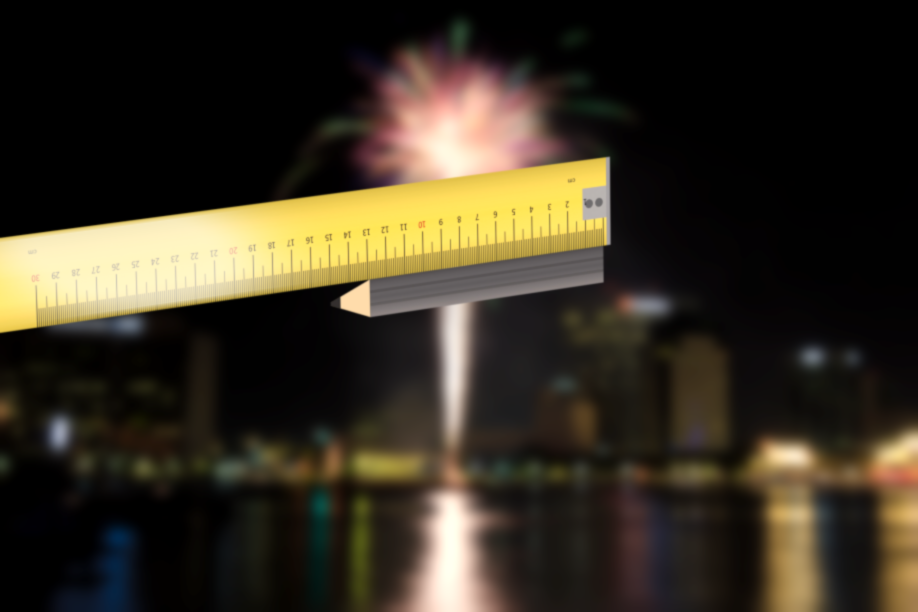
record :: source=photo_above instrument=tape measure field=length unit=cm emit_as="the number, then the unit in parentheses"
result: 15 (cm)
